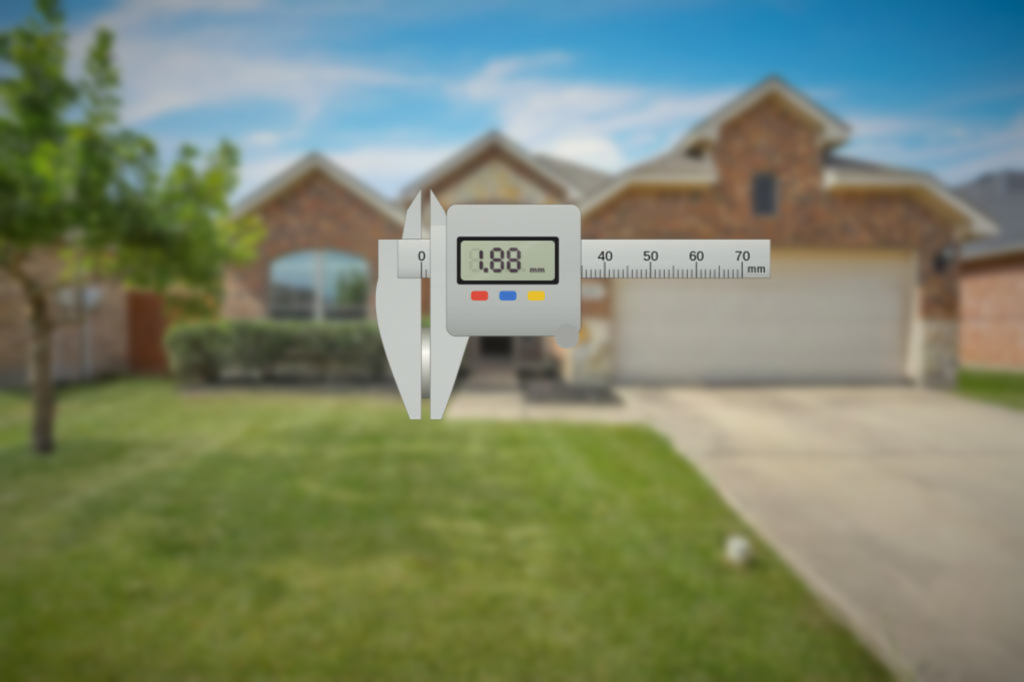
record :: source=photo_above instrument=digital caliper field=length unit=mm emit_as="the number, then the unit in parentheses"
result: 1.88 (mm)
